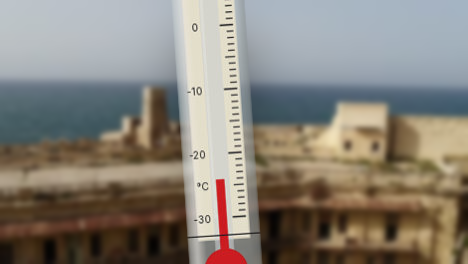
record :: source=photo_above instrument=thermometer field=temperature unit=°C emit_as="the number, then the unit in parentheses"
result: -24 (°C)
